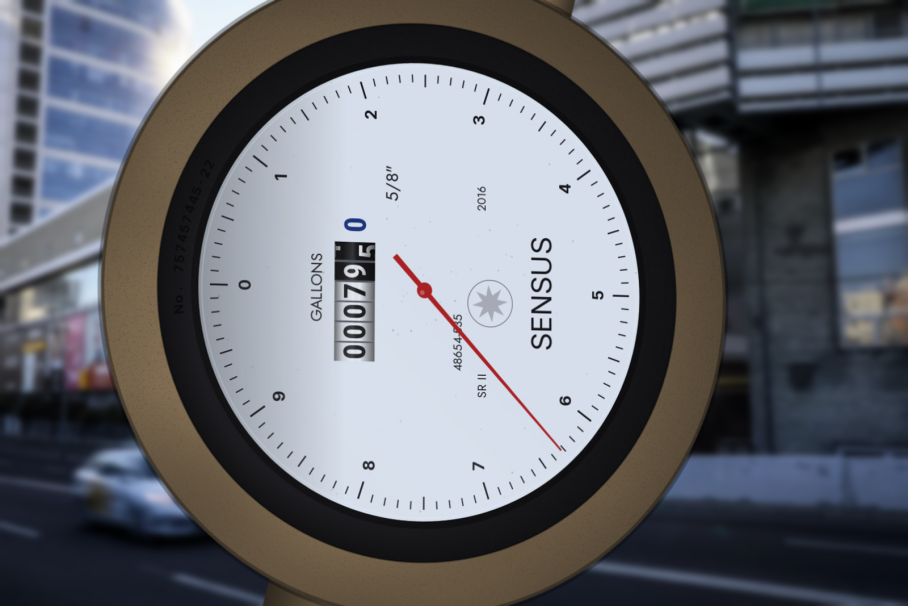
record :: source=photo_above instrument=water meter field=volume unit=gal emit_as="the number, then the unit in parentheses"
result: 7946.3 (gal)
